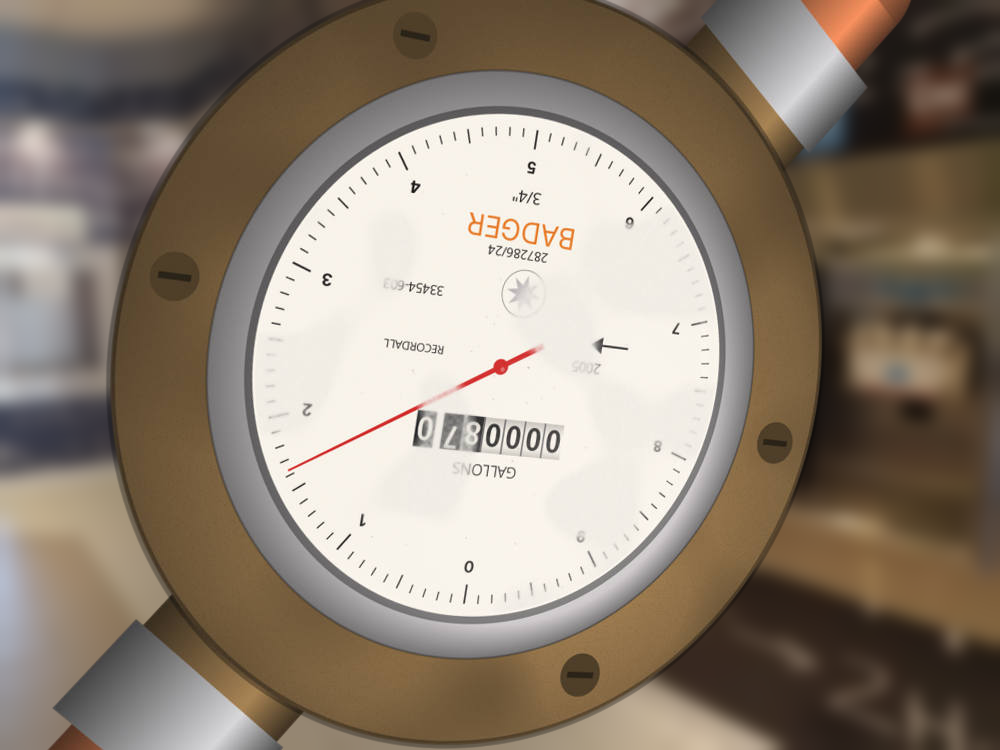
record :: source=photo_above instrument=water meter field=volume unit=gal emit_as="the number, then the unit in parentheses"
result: 871.6 (gal)
